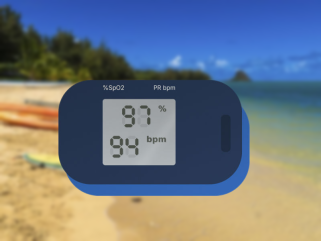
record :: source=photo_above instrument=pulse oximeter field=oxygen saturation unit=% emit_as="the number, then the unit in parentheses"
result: 97 (%)
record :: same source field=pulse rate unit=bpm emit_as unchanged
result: 94 (bpm)
